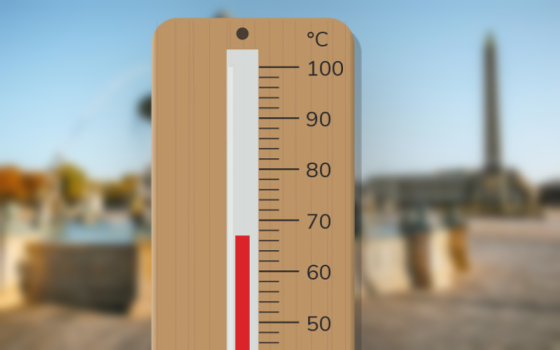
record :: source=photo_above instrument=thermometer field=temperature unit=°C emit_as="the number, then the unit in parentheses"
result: 67 (°C)
